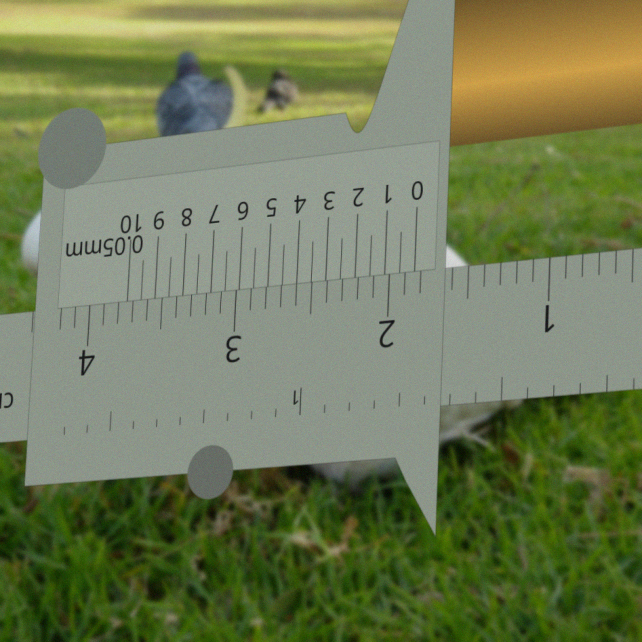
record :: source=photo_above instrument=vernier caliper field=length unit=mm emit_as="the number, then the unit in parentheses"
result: 18.4 (mm)
